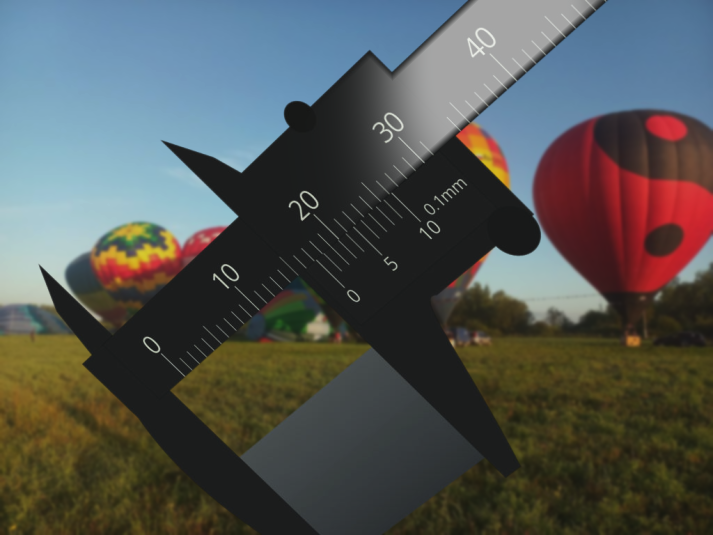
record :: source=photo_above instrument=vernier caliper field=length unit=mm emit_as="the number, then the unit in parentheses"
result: 17.2 (mm)
